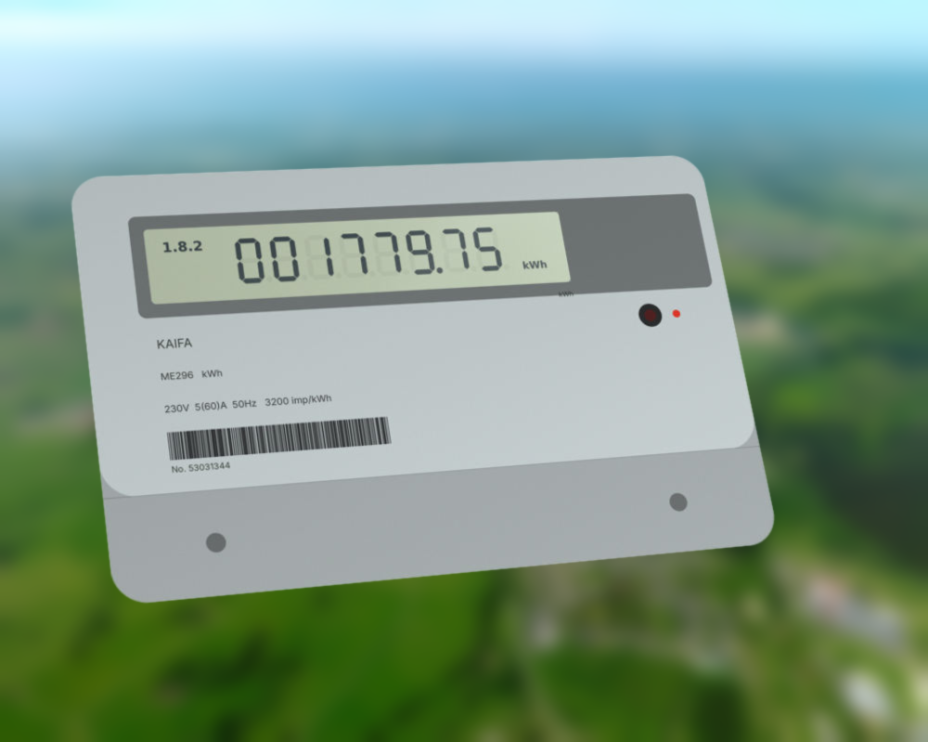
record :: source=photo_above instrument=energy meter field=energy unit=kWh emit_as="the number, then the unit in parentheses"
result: 1779.75 (kWh)
